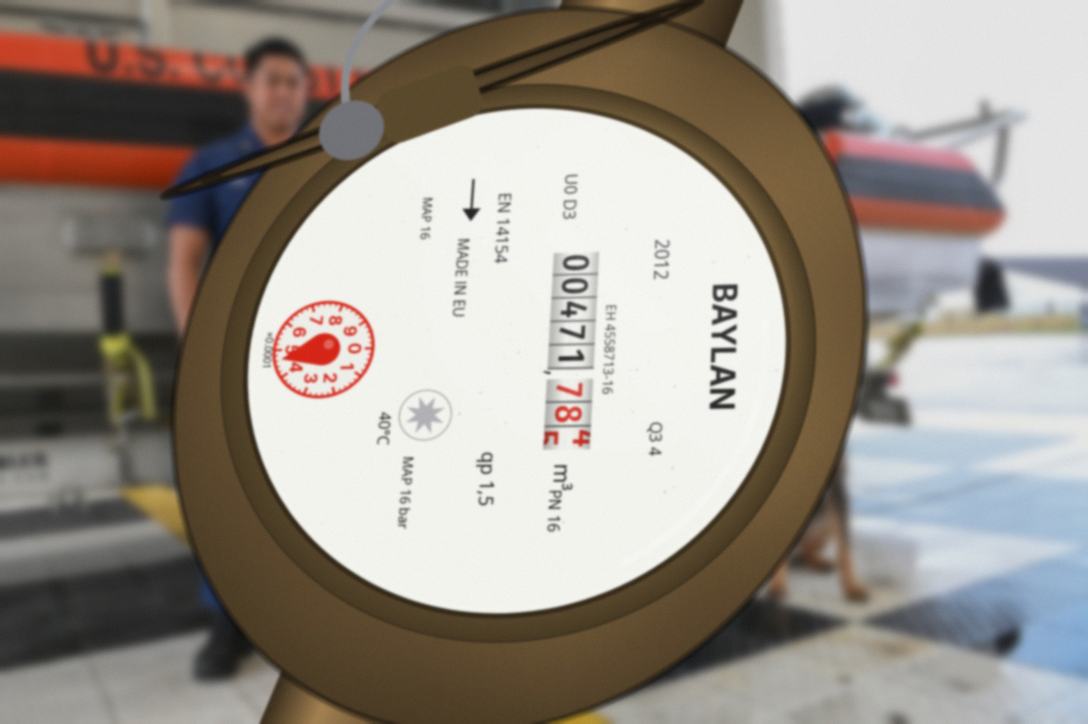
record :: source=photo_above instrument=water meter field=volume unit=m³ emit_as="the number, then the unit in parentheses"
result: 471.7844 (m³)
